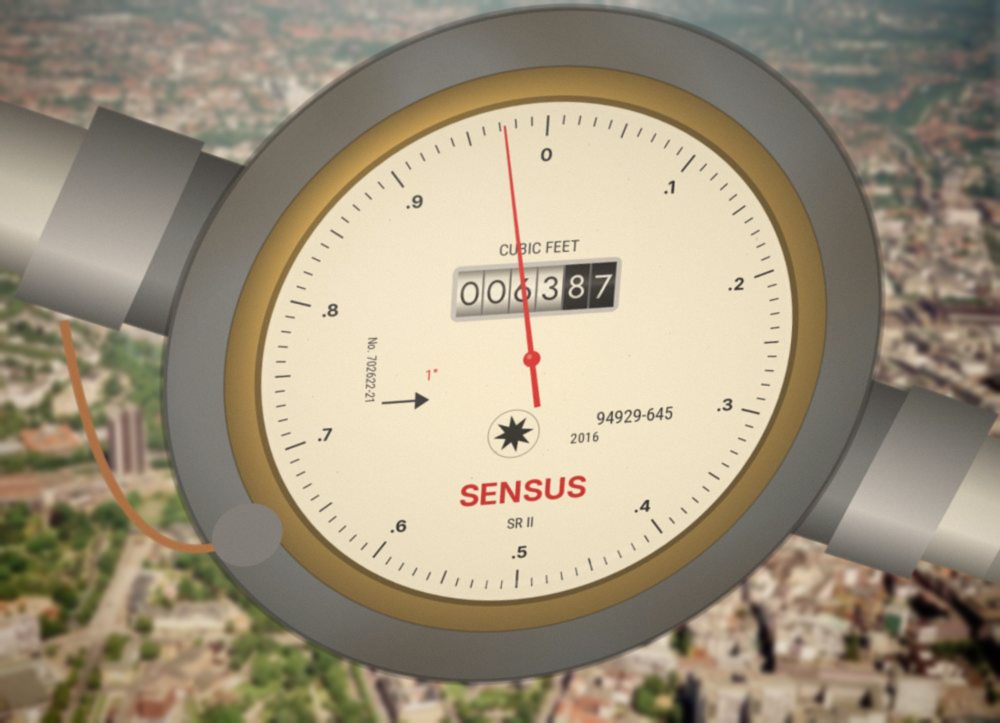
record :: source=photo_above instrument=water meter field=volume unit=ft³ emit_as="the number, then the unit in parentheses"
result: 6386.97 (ft³)
